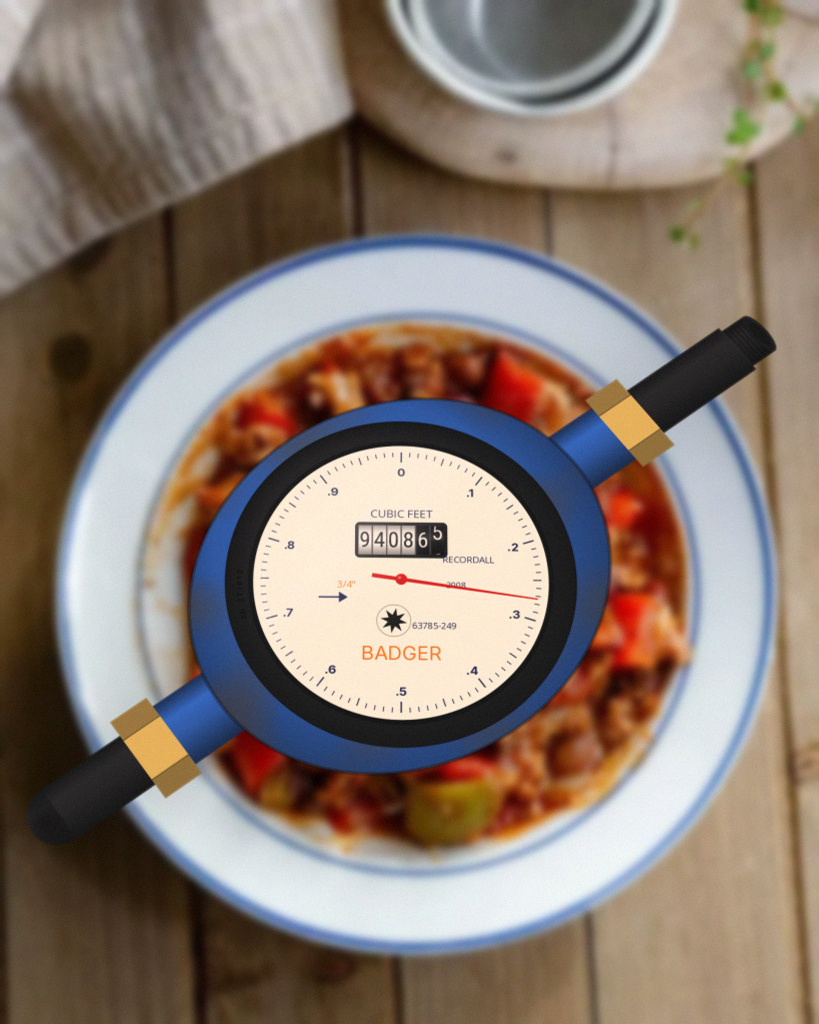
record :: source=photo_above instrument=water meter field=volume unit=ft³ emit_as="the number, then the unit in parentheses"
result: 940865.27 (ft³)
